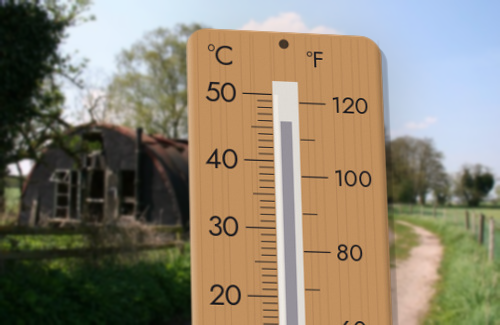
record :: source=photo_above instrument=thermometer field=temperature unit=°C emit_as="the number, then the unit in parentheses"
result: 46 (°C)
